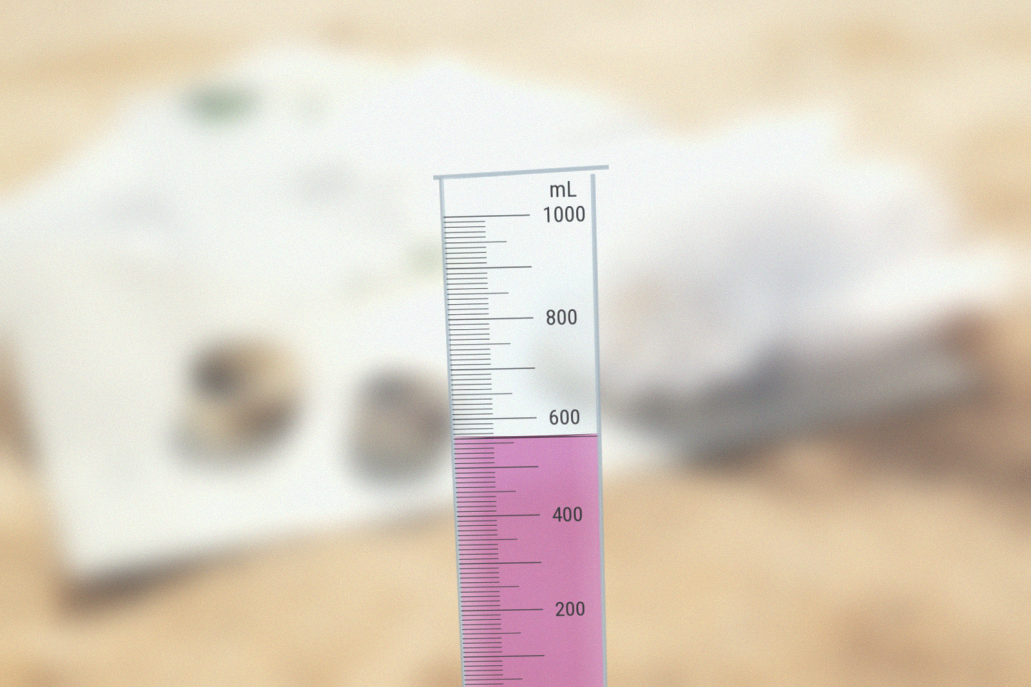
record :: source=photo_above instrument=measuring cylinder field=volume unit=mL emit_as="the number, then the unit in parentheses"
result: 560 (mL)
